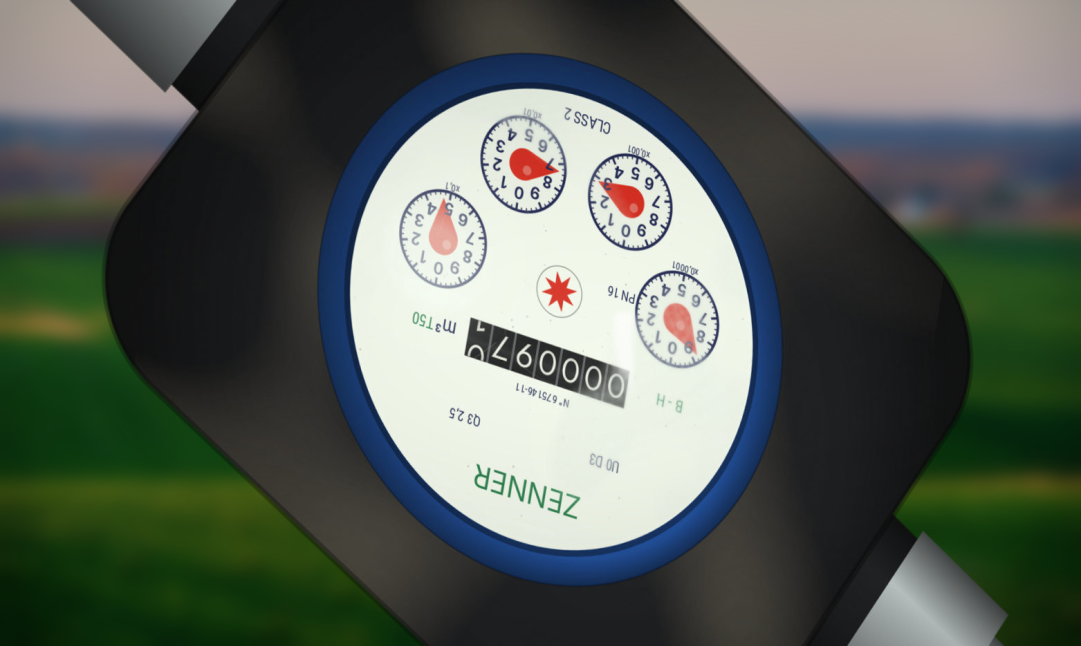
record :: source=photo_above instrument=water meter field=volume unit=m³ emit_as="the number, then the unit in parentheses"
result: 970.4728 (m³)
